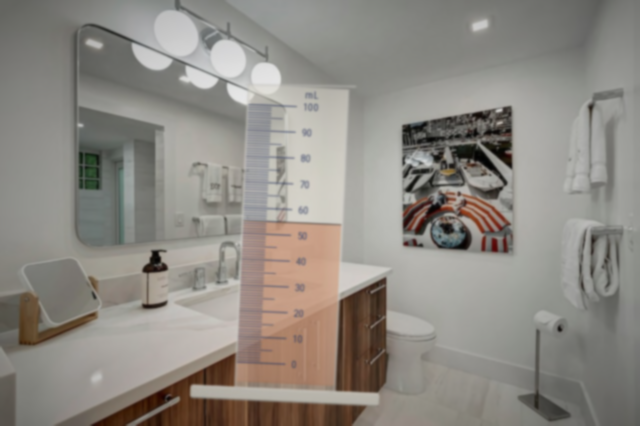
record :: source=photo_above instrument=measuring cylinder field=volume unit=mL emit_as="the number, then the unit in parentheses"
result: 55 (mL)
